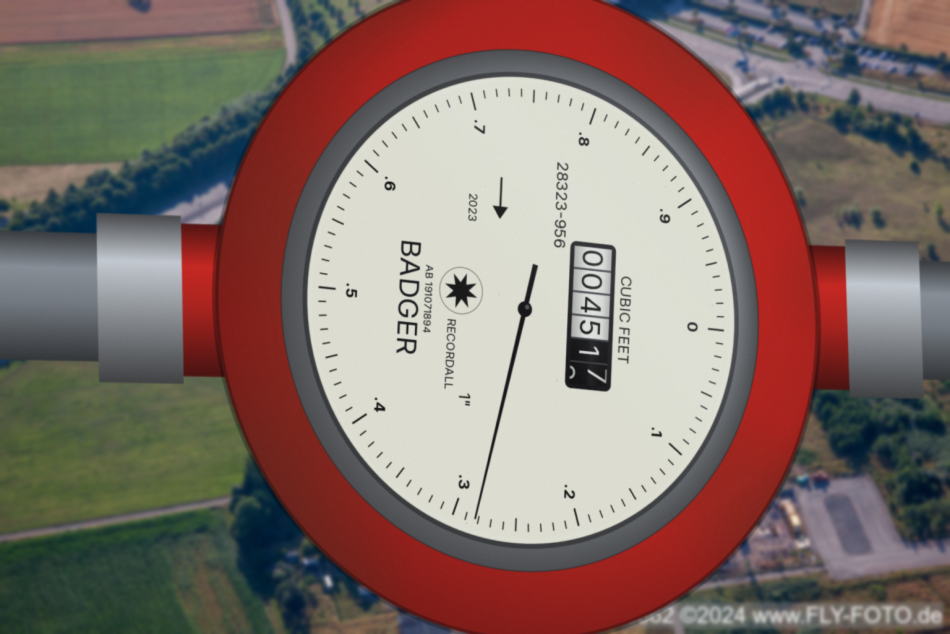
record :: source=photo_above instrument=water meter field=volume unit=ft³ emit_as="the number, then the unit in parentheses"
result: 4517.28 (ft³)
